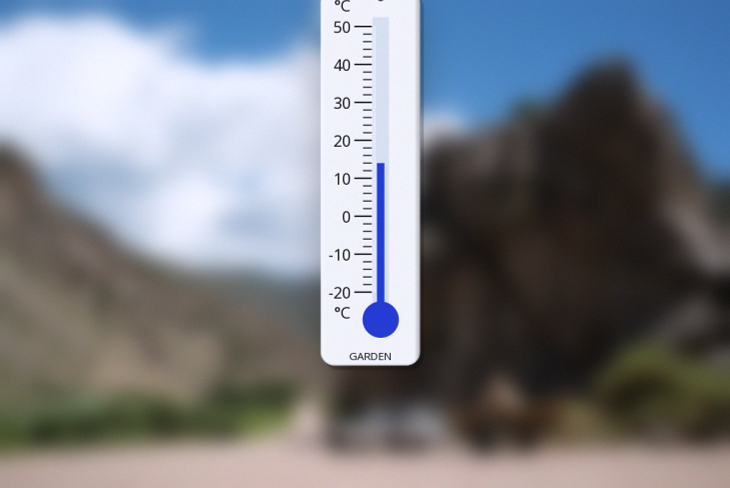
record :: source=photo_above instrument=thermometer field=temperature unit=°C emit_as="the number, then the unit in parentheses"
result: 14 (°C)
